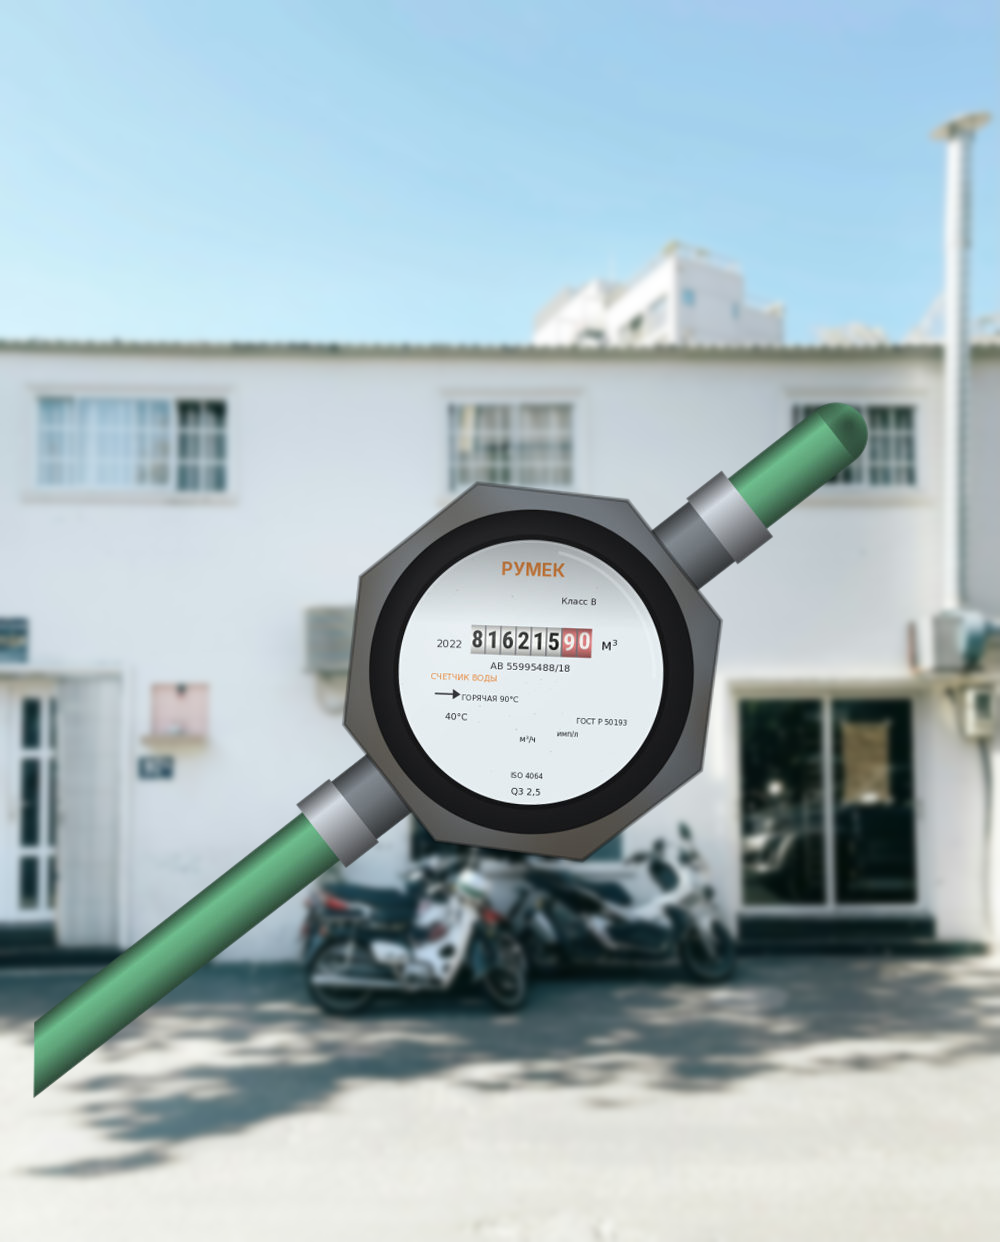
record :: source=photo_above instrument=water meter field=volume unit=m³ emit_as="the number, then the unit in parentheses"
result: 816215.90 (m³)
